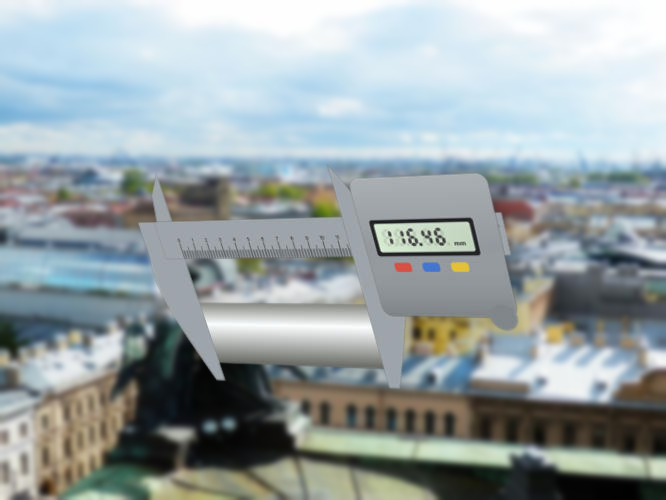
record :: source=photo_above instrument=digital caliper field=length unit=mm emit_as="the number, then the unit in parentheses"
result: 116.46 (mm)
